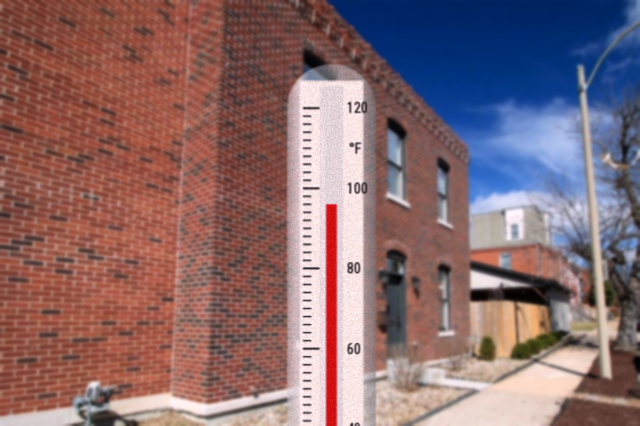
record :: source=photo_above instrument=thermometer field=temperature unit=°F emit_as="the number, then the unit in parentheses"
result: 96 (°F)
